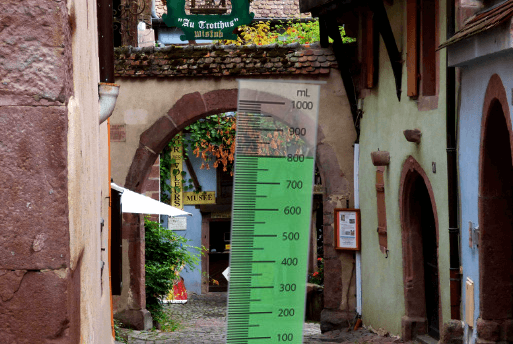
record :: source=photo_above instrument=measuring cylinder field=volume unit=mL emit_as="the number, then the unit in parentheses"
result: 800 (mL)
